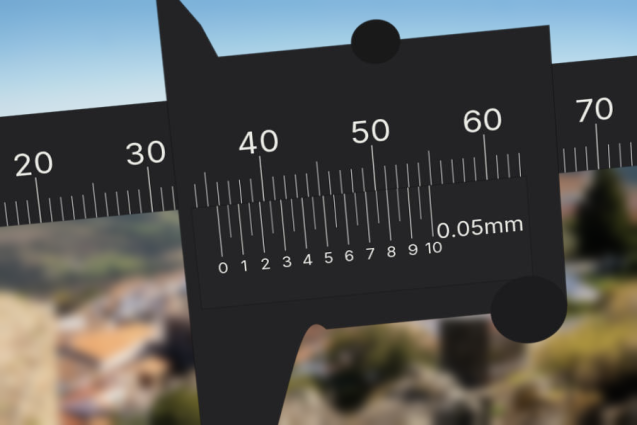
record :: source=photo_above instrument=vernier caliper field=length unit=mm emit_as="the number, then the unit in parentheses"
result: 35.8 (mm)
